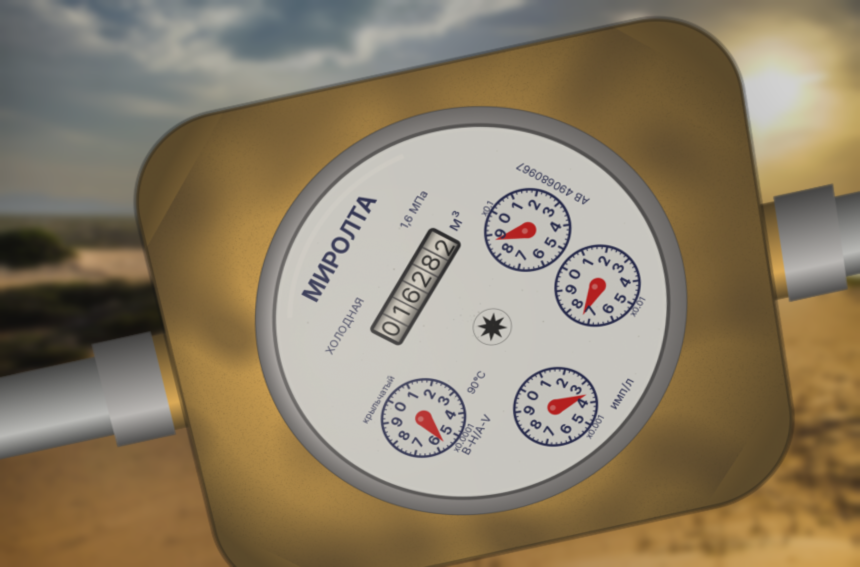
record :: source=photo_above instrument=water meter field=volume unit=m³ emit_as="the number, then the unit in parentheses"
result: 16281.8735 (m³)
